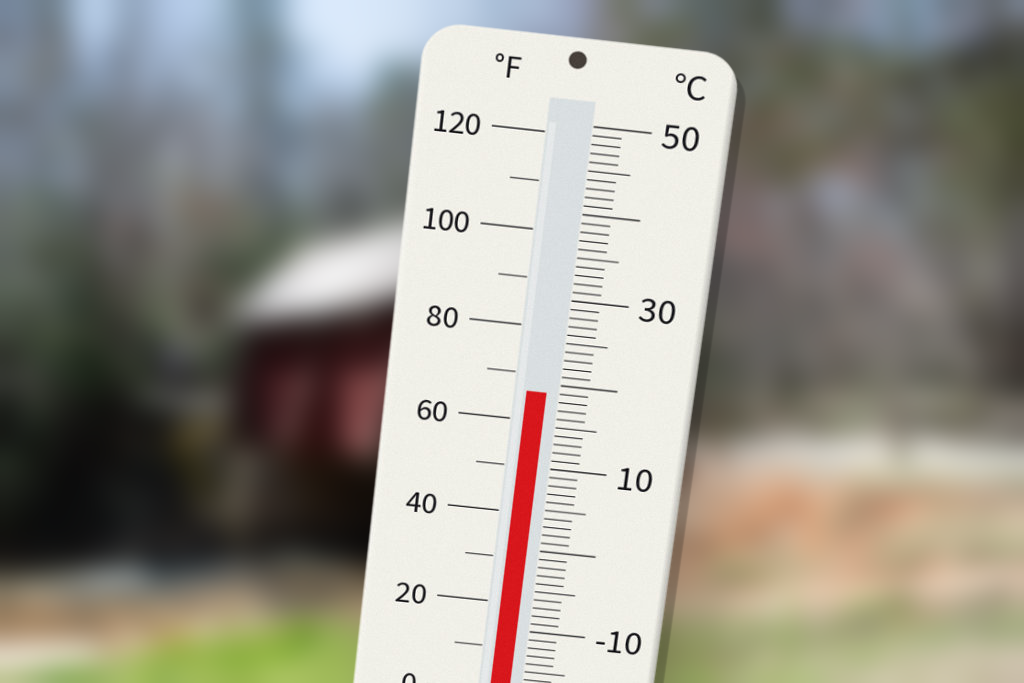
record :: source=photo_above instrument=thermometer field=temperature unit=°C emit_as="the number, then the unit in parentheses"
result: 19 (°C)
